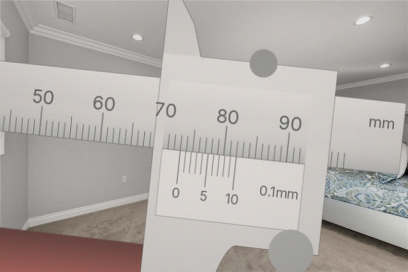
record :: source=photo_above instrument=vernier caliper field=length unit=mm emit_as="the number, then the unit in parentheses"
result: 73.0 (mm)
